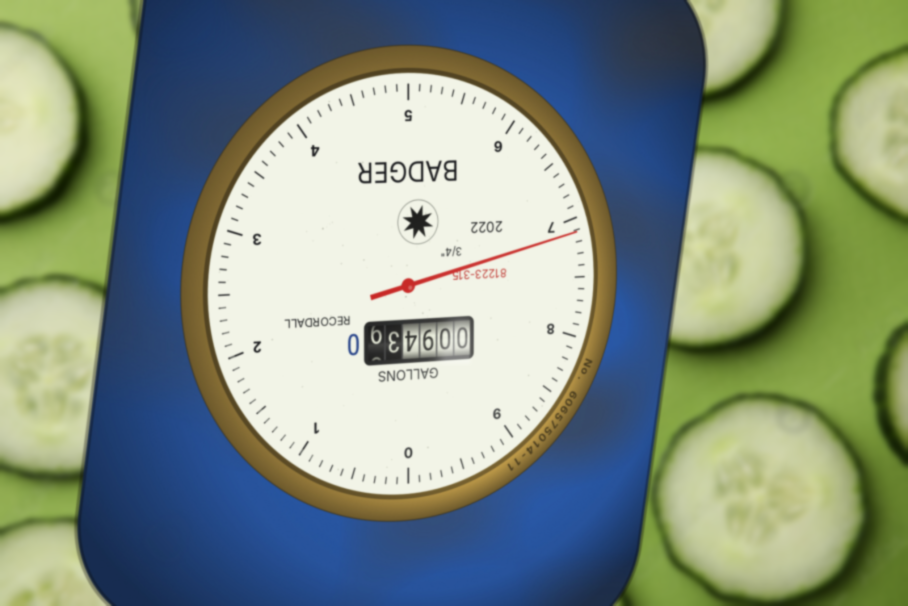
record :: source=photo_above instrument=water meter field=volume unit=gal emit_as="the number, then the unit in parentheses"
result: 94387.1 (gal)
